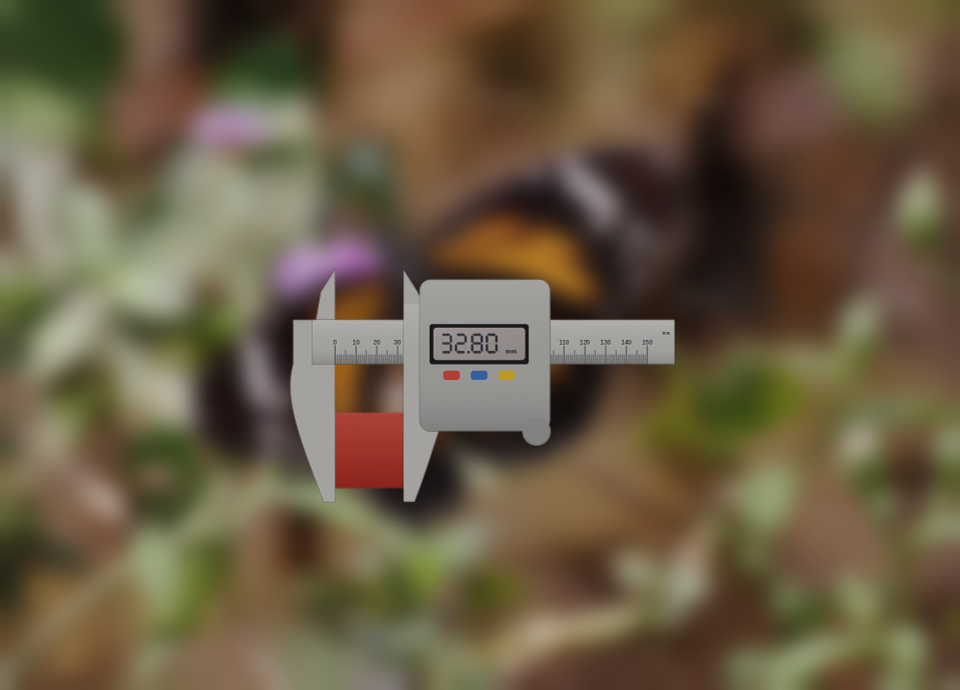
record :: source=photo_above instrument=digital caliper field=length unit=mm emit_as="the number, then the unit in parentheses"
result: 32.80 (mm)
